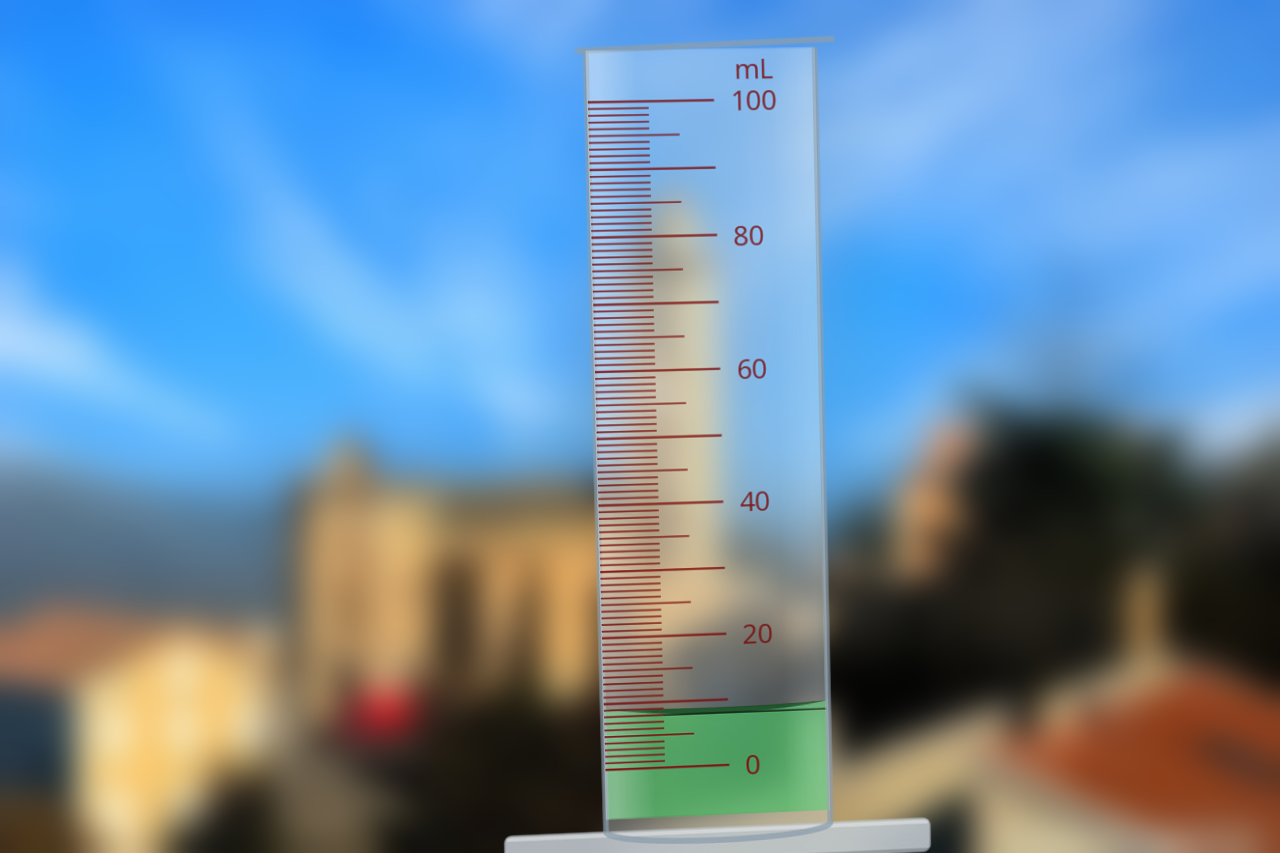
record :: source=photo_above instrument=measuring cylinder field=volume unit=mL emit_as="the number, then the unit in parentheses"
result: 8 (mL)
